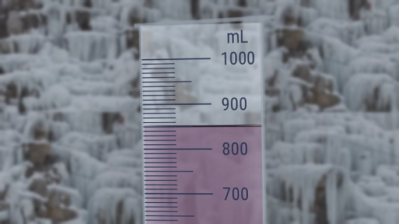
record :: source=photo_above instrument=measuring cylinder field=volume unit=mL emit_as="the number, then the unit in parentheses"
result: 850 (mL)
